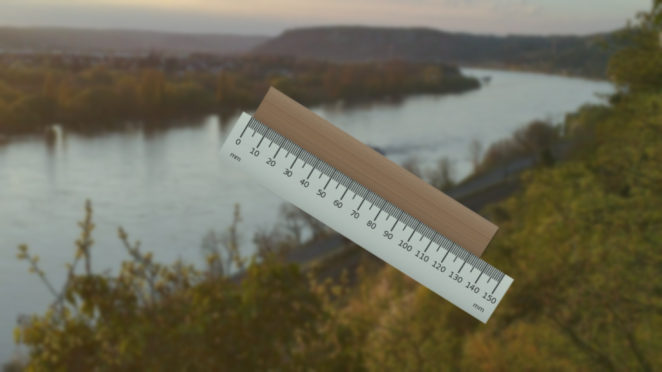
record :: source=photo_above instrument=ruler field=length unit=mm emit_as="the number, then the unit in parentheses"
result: 135 (mm)
